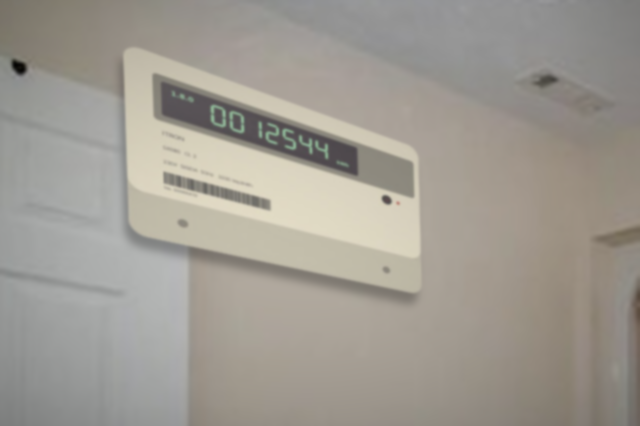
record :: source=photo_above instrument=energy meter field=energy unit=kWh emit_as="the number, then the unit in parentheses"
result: 12544 (kWh)
